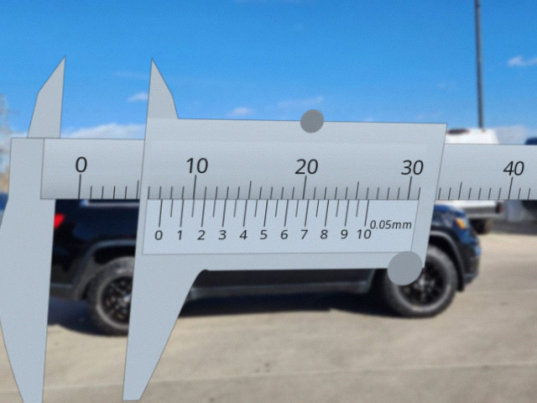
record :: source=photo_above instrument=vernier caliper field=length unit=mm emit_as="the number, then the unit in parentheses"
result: 7.2 (mm)
